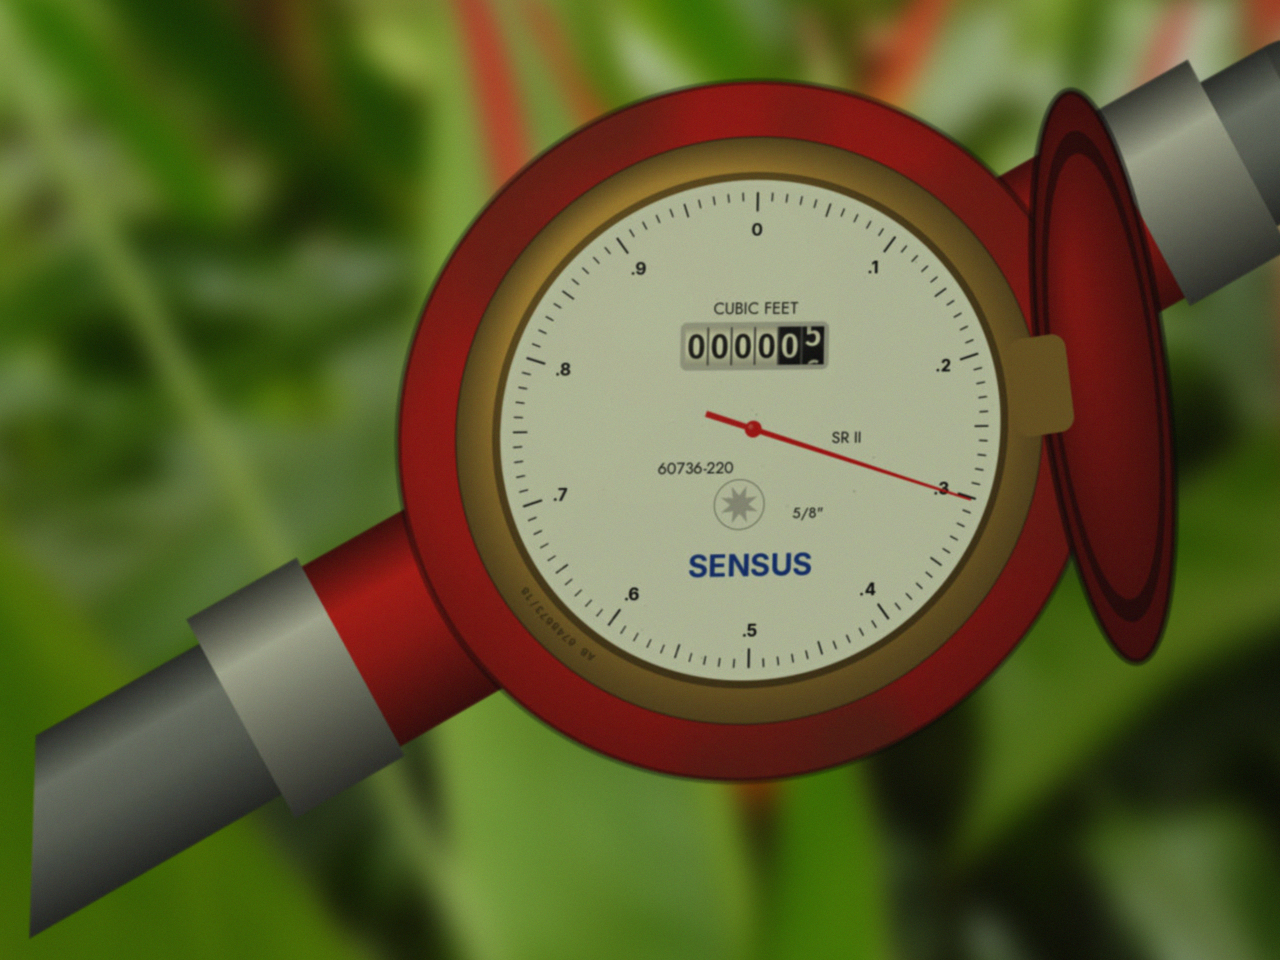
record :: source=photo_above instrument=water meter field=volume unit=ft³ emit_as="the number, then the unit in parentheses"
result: 5.30 (ft³)
